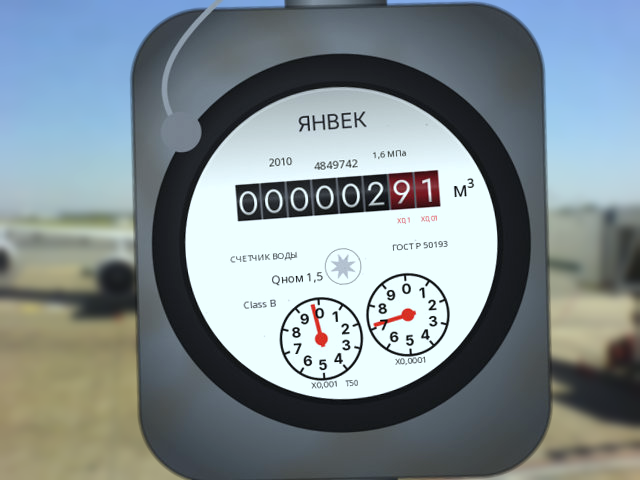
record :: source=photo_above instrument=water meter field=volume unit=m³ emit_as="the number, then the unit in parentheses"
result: 2.9097 (m³)
